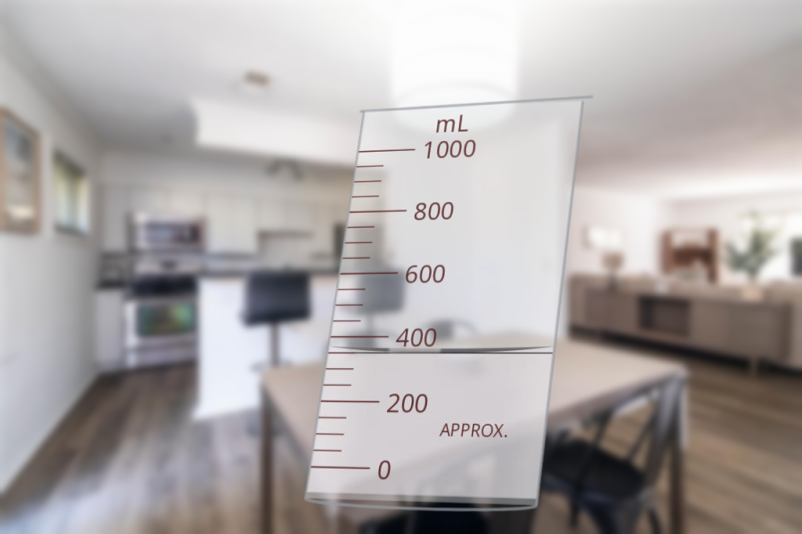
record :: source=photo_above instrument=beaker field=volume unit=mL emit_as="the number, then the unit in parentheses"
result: 350 (mL)
